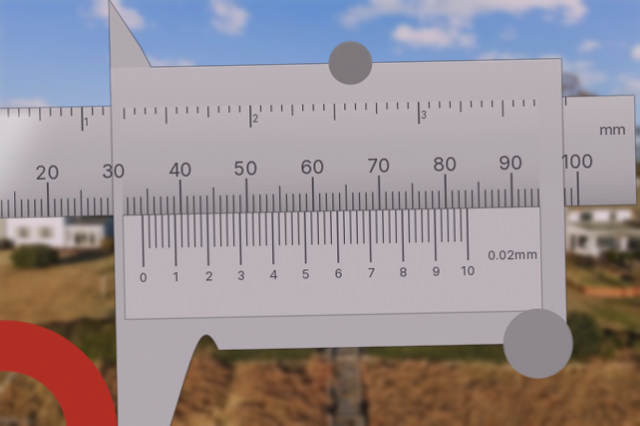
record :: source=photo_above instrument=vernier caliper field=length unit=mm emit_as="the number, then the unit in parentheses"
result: 34.2 (mm)
